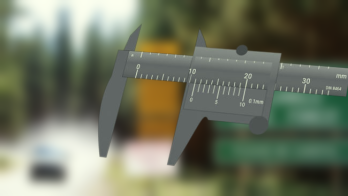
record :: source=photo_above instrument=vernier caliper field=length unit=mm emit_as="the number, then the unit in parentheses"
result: 11.0 (mm)
